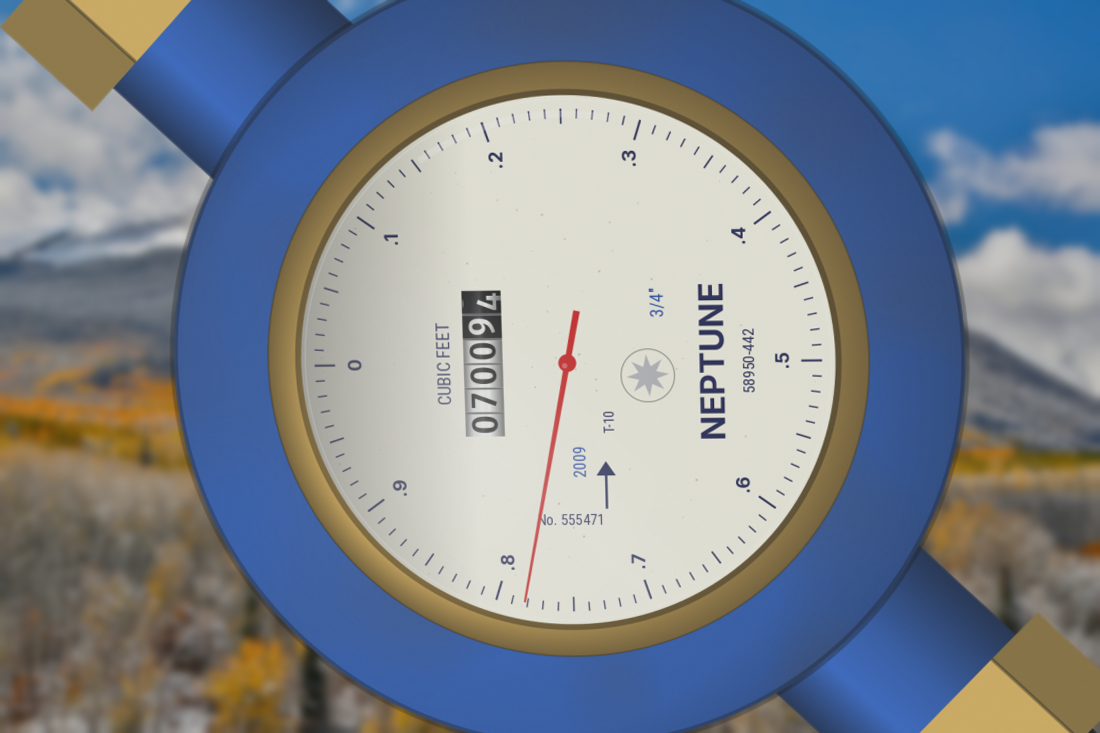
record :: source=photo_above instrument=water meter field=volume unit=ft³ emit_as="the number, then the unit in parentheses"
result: 70093.78 (ft³)
